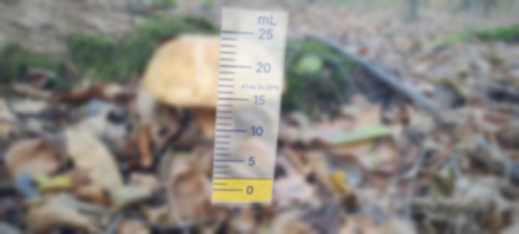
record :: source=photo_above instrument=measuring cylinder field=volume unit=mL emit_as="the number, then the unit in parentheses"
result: 2 (mL)
